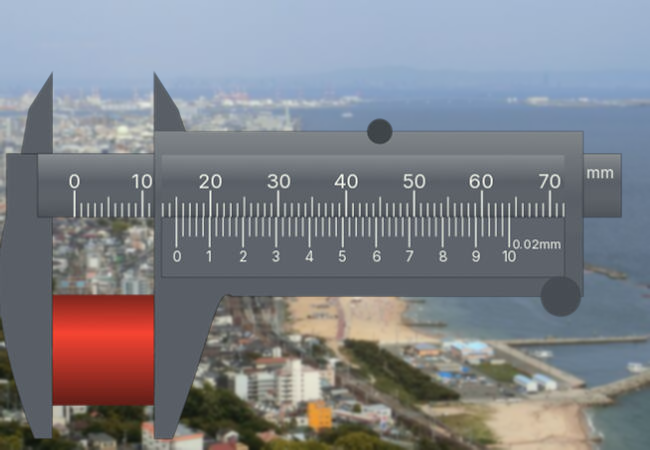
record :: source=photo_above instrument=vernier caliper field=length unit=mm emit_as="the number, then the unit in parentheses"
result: 15.0 (mm)
